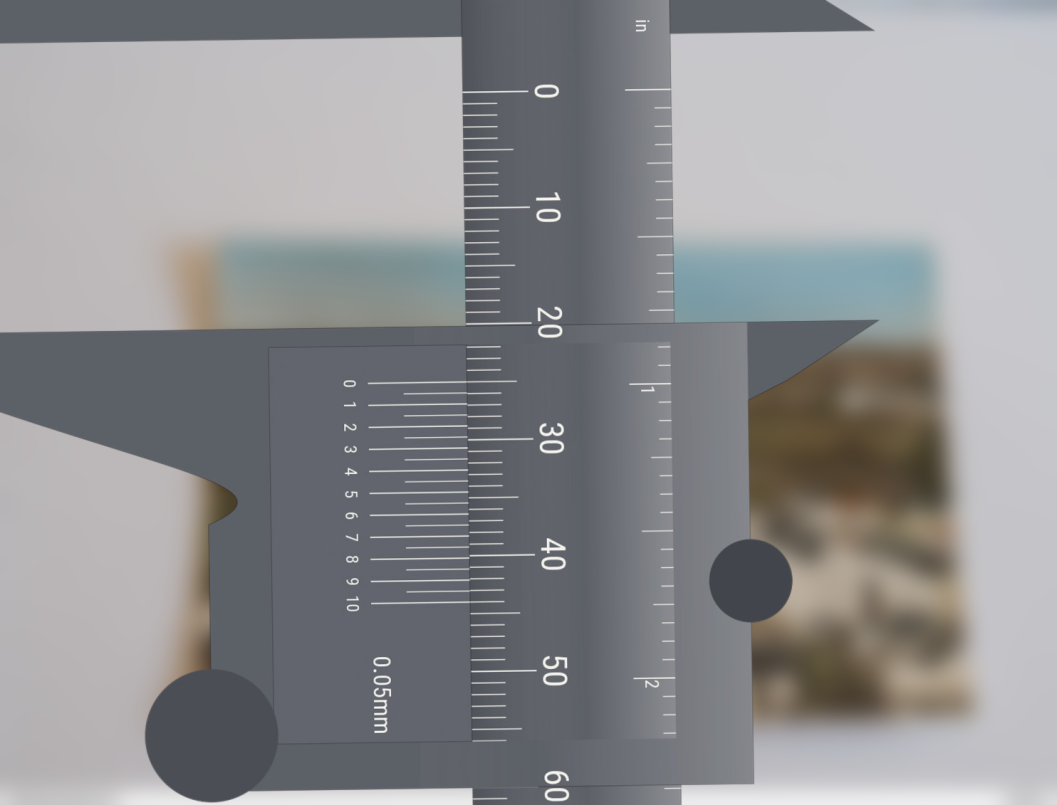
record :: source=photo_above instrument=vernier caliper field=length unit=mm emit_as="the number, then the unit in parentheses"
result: 25.0 (mm)
